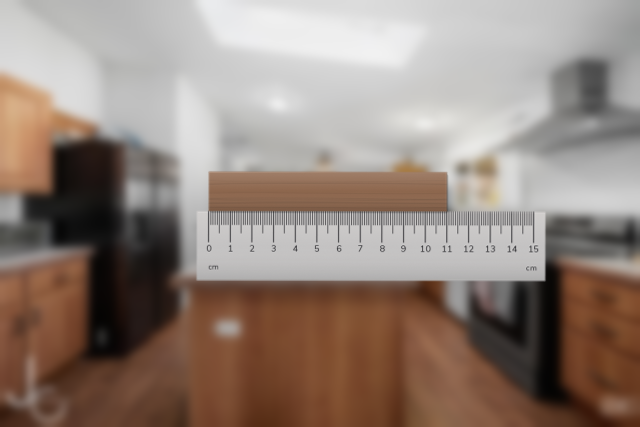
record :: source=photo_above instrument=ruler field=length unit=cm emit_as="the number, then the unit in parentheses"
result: 11 (cm)
